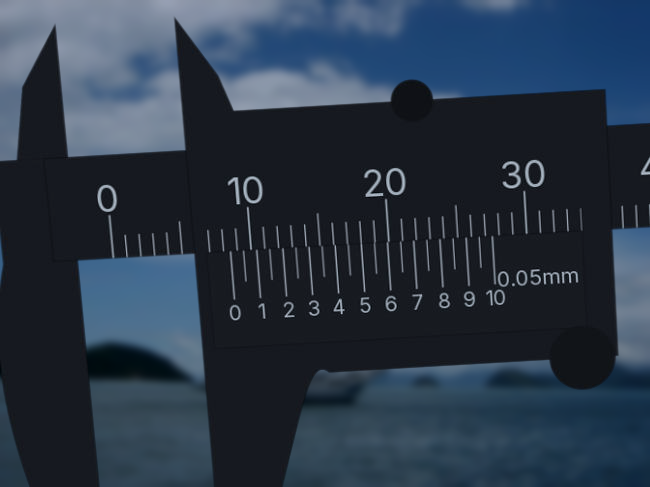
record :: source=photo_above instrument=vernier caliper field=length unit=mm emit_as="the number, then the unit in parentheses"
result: 8.5 (mm)
